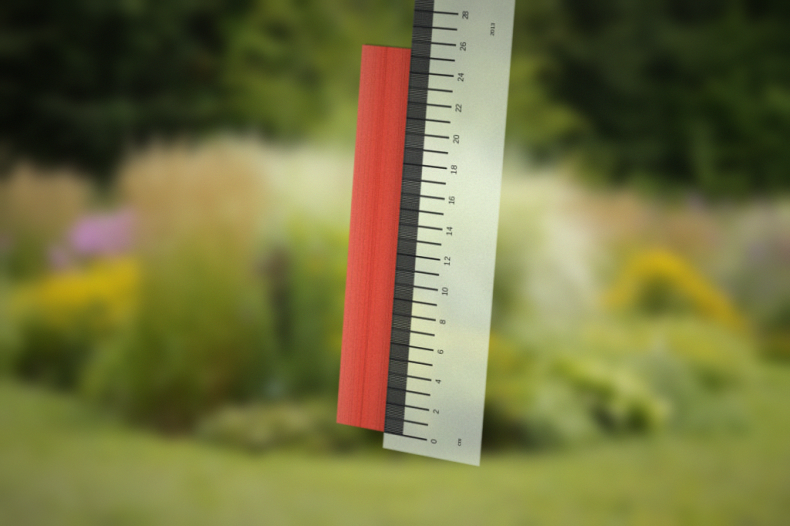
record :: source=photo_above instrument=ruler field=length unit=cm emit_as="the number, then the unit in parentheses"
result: 25.5 (cm)
